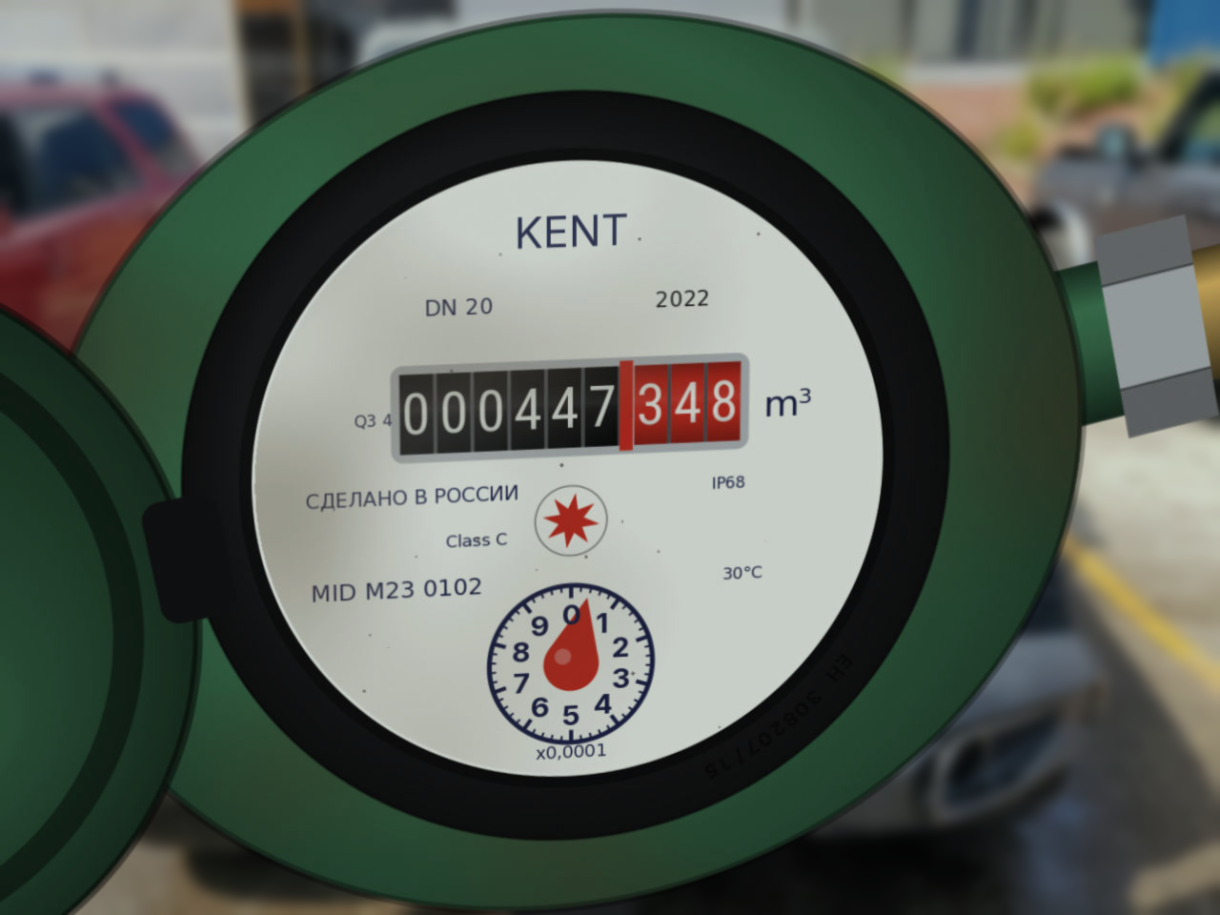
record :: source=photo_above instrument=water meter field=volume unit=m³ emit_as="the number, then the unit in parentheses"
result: 447.3480 (m³)
